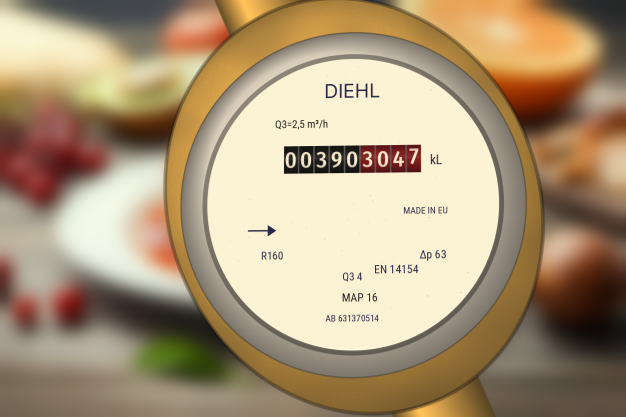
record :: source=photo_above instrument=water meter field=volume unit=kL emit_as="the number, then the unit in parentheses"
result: 390.3047 (kL)
